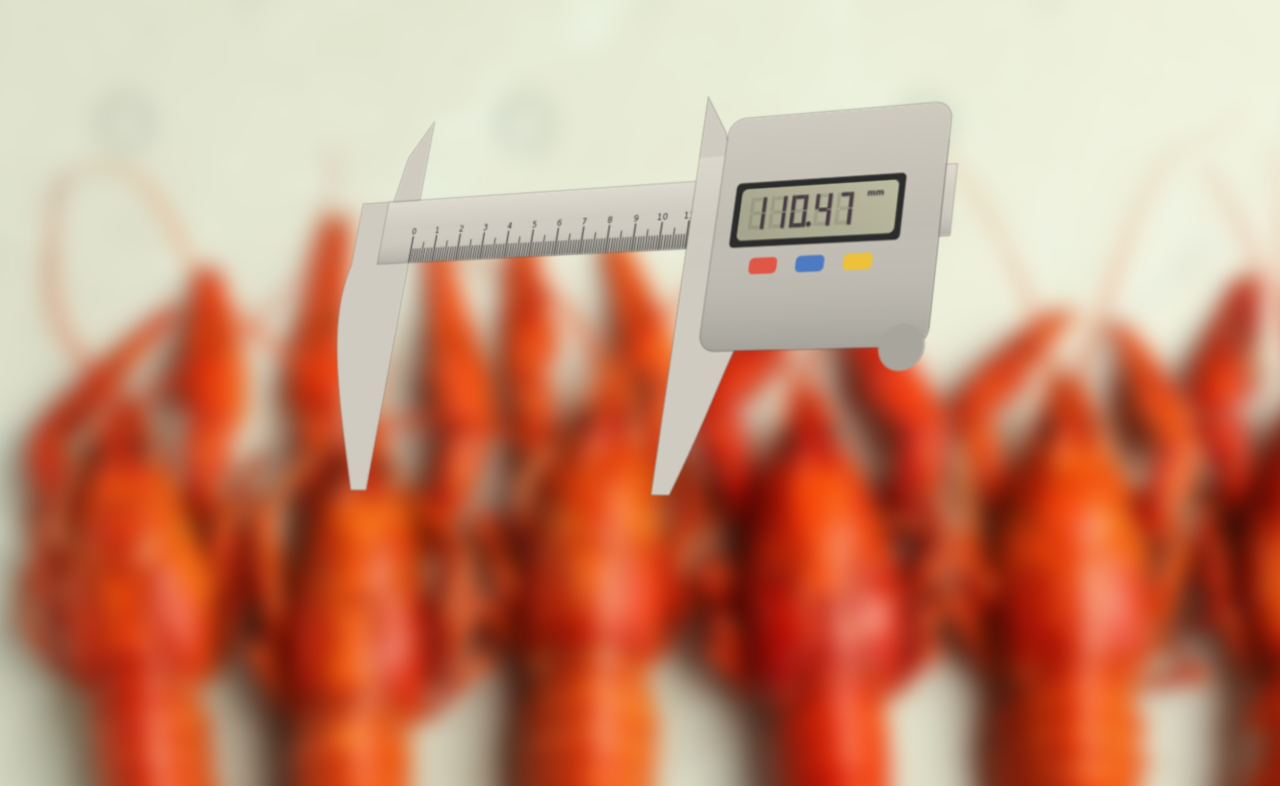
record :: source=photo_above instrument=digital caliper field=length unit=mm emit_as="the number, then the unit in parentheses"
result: 110.47 (mm)
